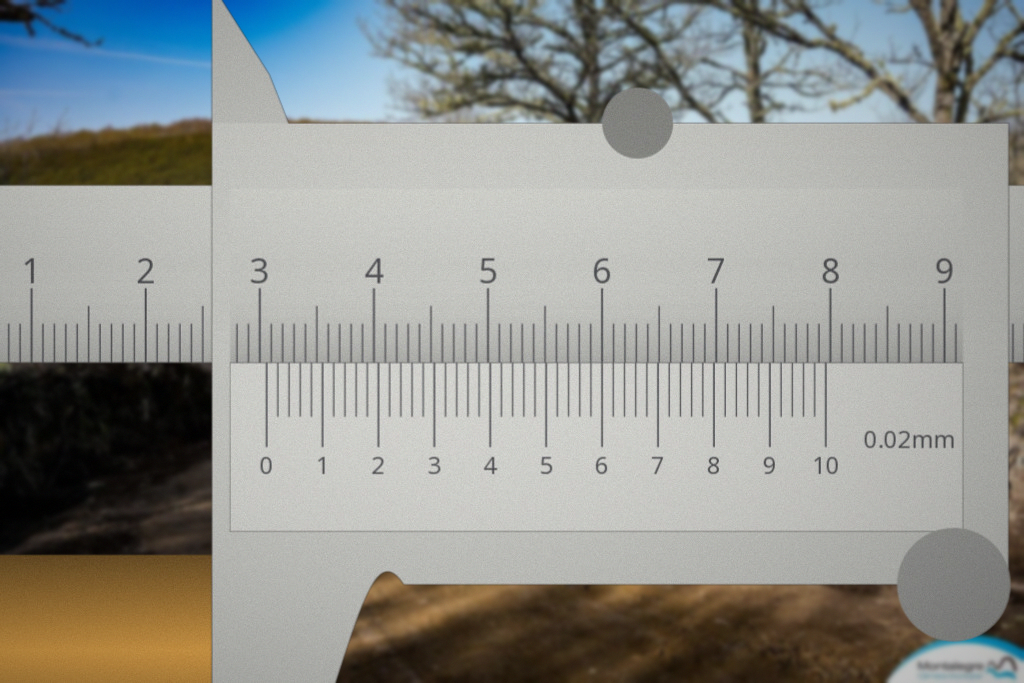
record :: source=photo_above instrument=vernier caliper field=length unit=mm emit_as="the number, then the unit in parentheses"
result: 30.6 (mm)
